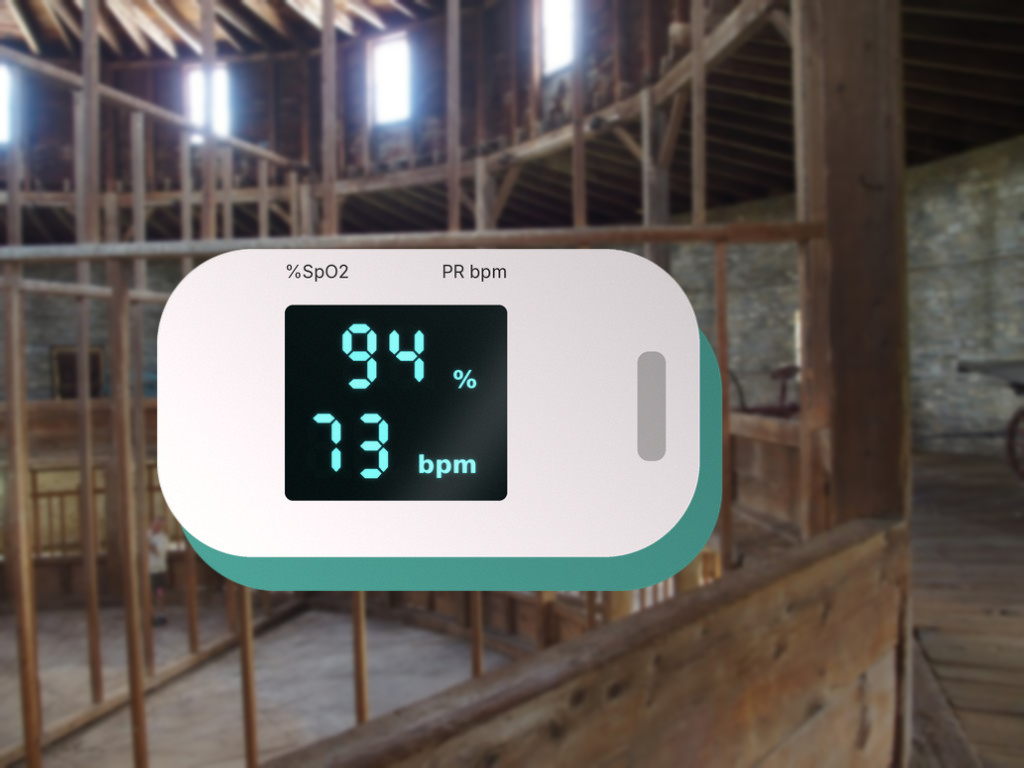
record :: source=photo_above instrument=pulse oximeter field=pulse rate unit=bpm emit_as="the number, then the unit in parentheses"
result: 73 (bpm)
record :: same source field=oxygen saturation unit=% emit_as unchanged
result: 94 (%)
